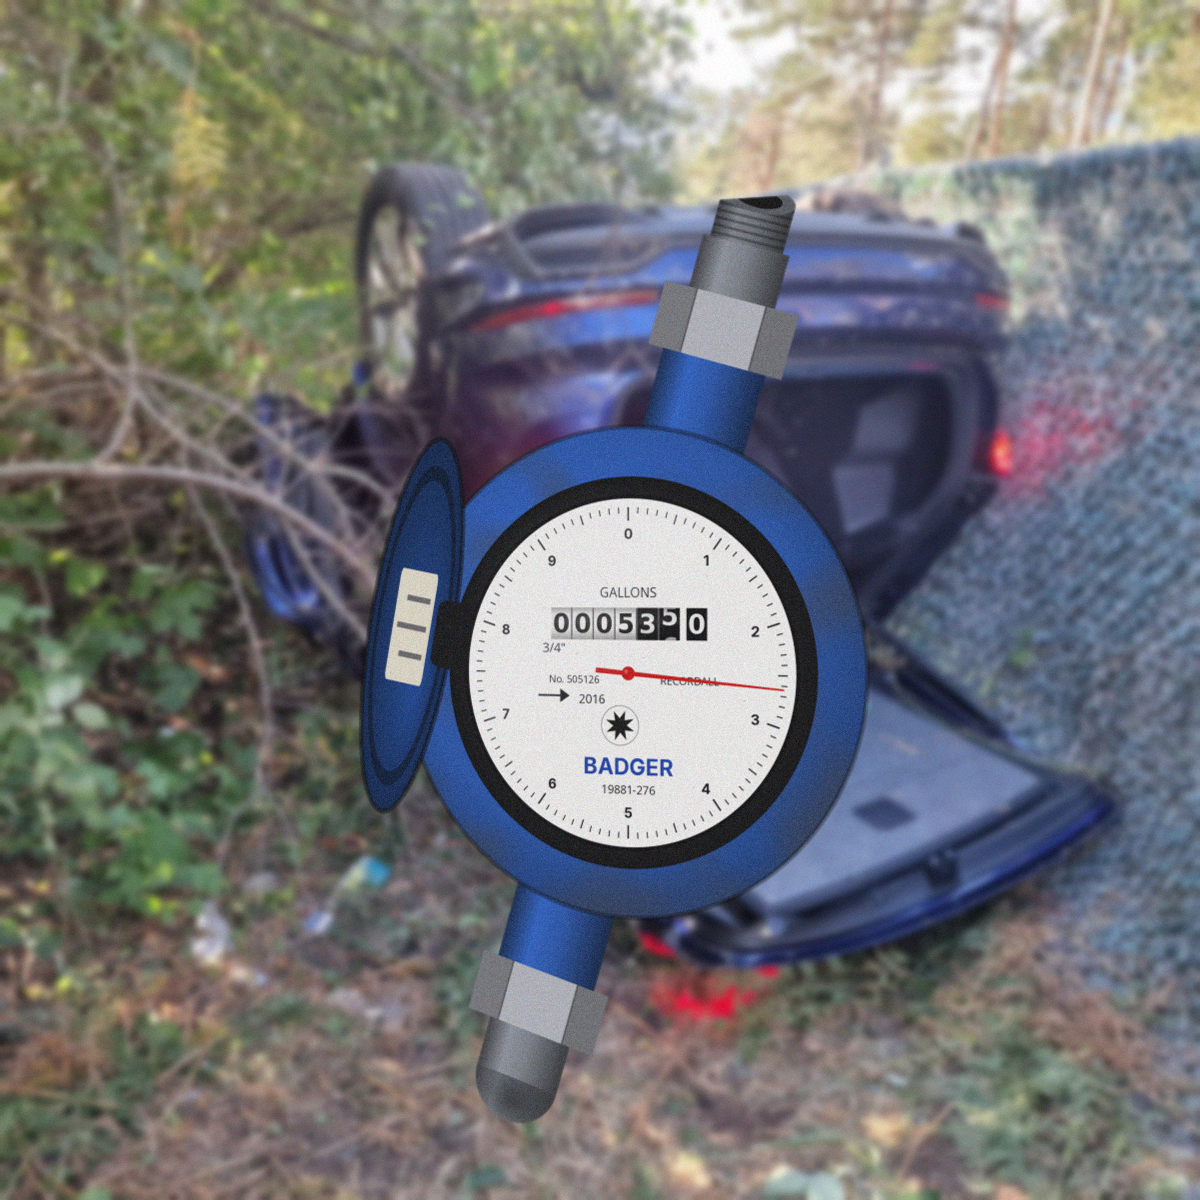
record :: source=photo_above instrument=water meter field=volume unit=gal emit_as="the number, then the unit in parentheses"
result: 5352.6 (gal)
